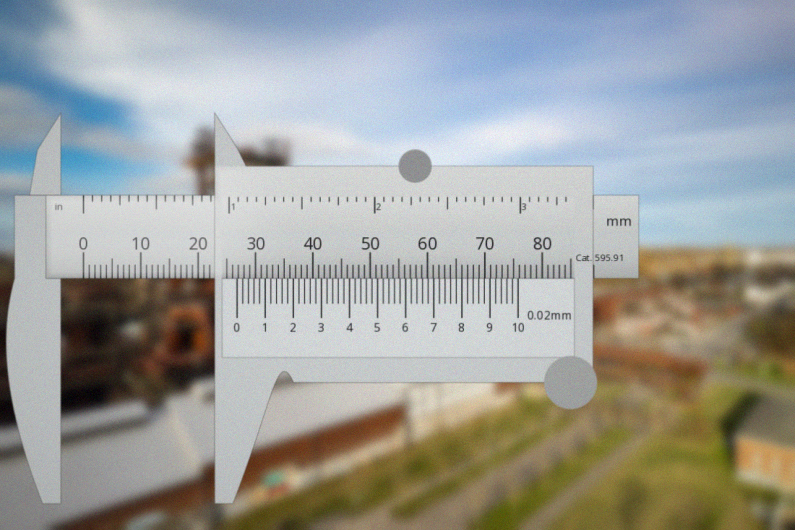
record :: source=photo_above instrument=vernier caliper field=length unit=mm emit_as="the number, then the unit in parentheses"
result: 26.8 (mm)
